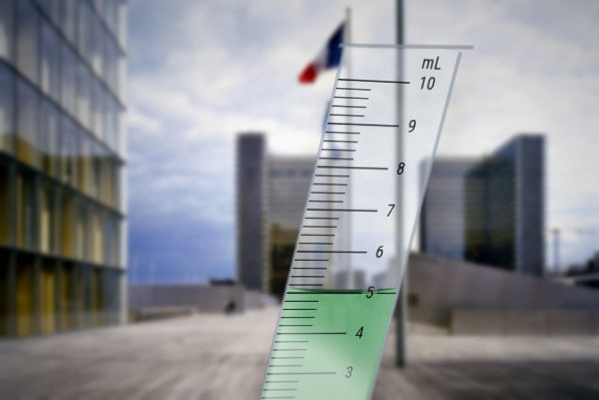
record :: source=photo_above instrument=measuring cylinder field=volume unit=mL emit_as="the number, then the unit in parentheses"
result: 5 (mL)
